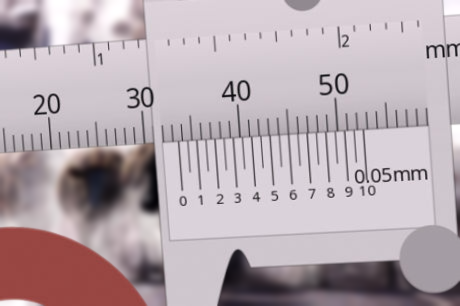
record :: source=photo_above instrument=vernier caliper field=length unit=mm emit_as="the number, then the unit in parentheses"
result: 33.6 (mm)
